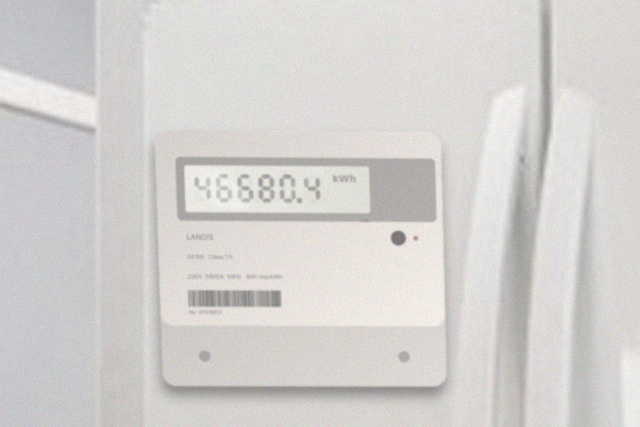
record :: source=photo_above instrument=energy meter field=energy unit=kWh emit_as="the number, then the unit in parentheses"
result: 46680.4 (kWh)
